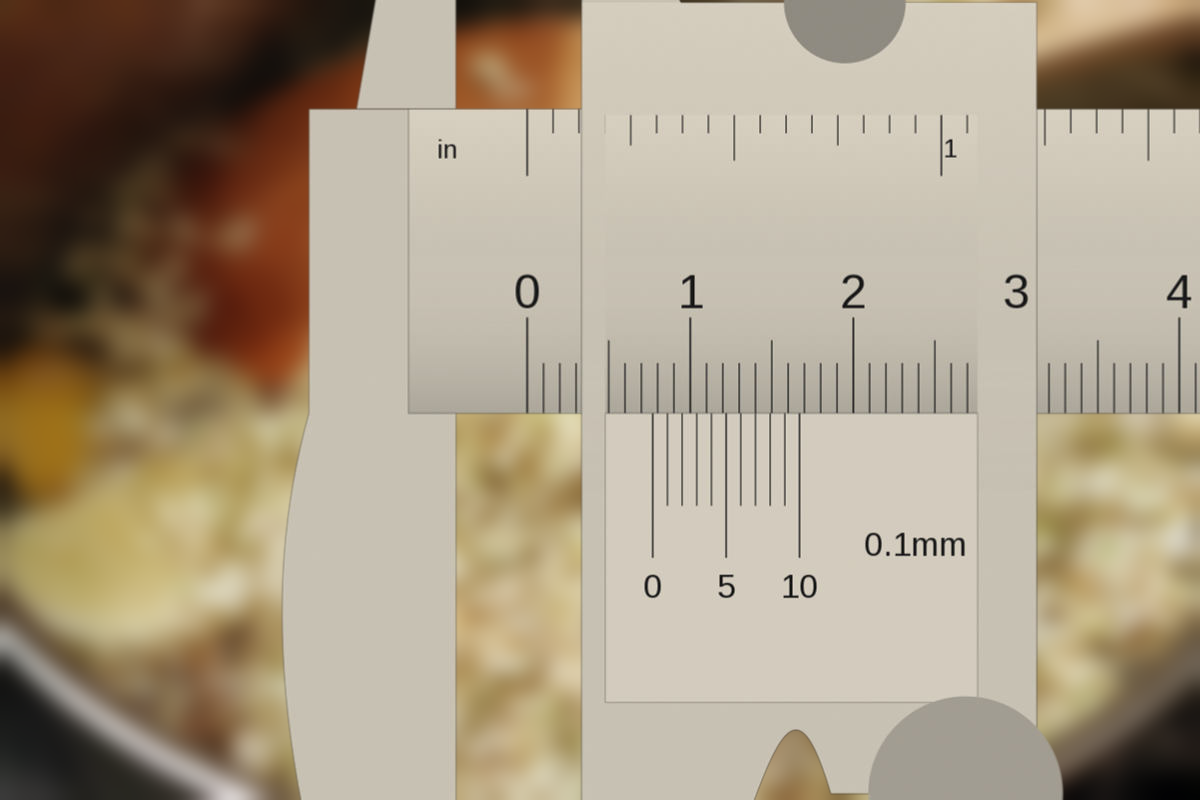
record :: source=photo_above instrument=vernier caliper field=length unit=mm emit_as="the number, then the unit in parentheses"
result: 7.7 (mm)
